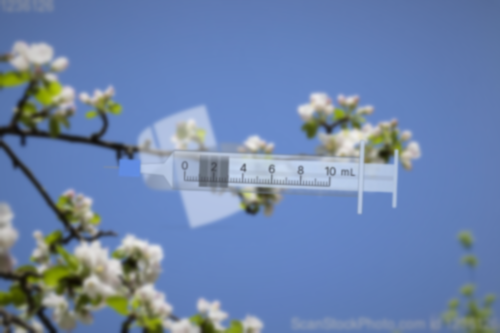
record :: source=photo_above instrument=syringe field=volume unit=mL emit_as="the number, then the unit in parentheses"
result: 1 (mL)
